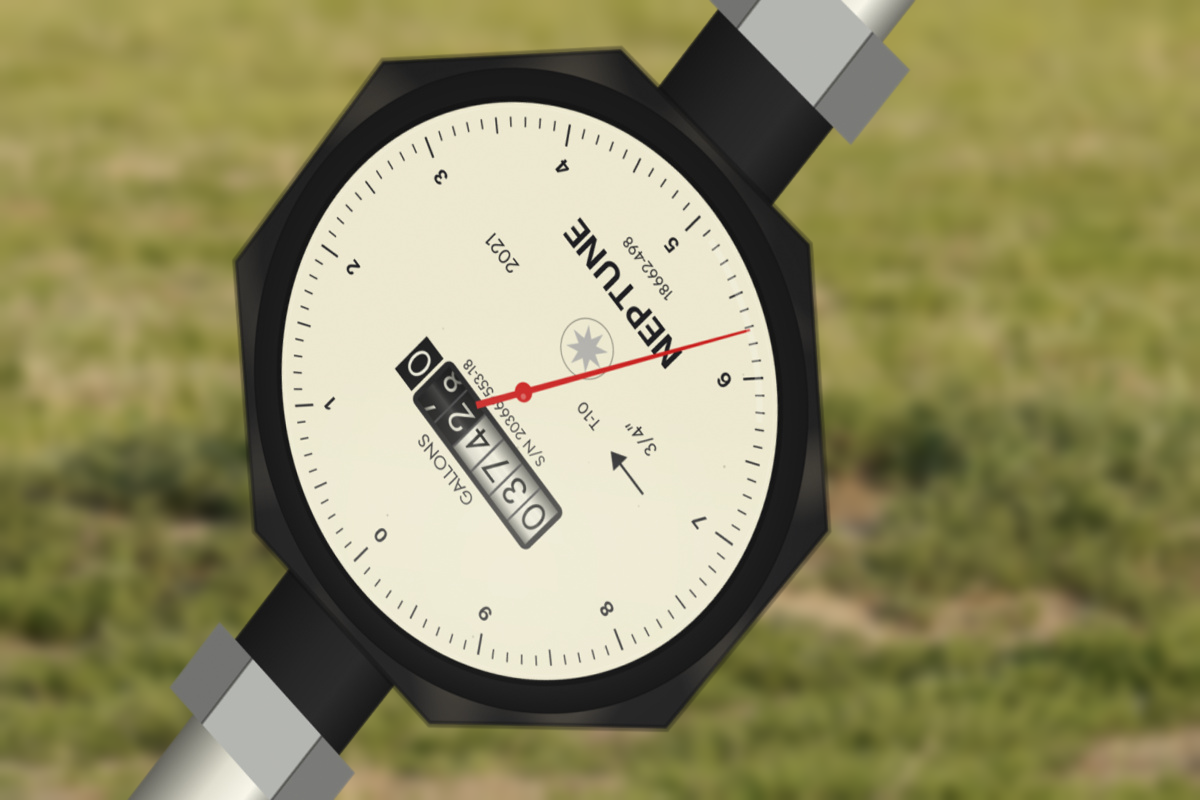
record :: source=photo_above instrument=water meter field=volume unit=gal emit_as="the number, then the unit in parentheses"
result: 374275.7 (gal)
